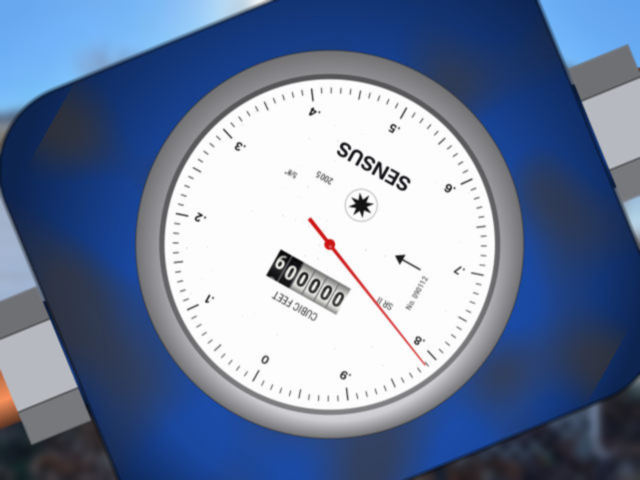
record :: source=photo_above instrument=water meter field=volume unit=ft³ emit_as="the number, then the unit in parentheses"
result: 8.81 (ft³)
